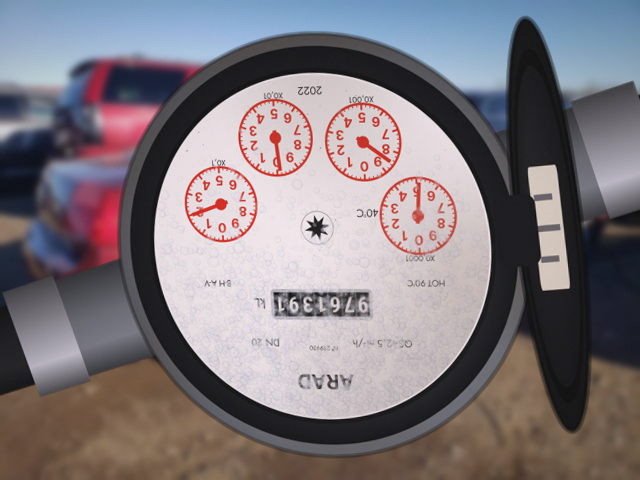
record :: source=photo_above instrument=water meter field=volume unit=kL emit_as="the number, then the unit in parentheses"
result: 9761391.1985 (kL)
